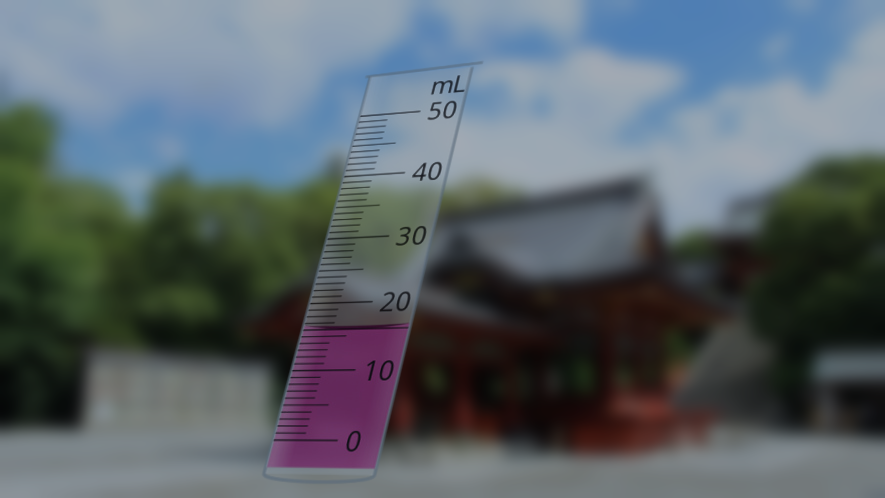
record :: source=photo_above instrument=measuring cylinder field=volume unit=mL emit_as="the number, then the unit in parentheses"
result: 16 (mL)
